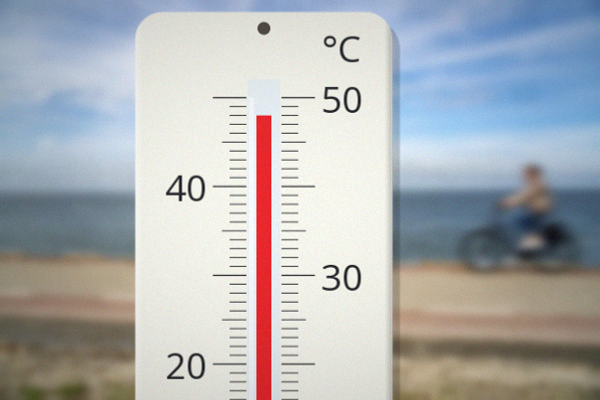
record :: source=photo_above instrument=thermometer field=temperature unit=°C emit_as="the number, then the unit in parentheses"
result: 48 (°C)
